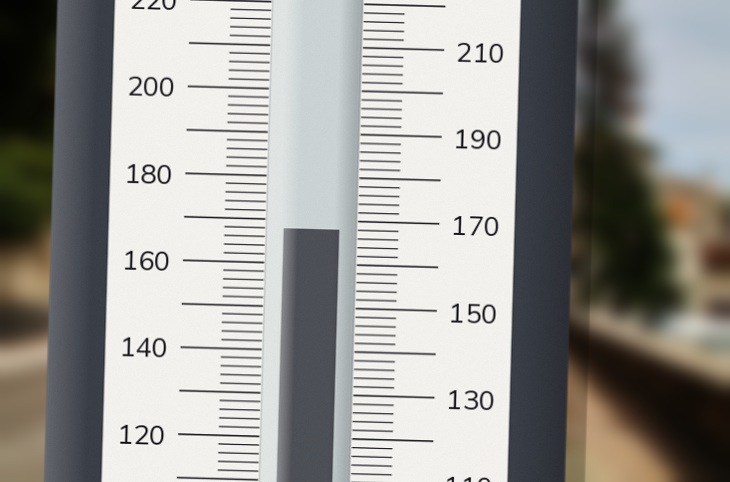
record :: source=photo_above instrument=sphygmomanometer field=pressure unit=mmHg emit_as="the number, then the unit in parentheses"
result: 168 (mmHg)
